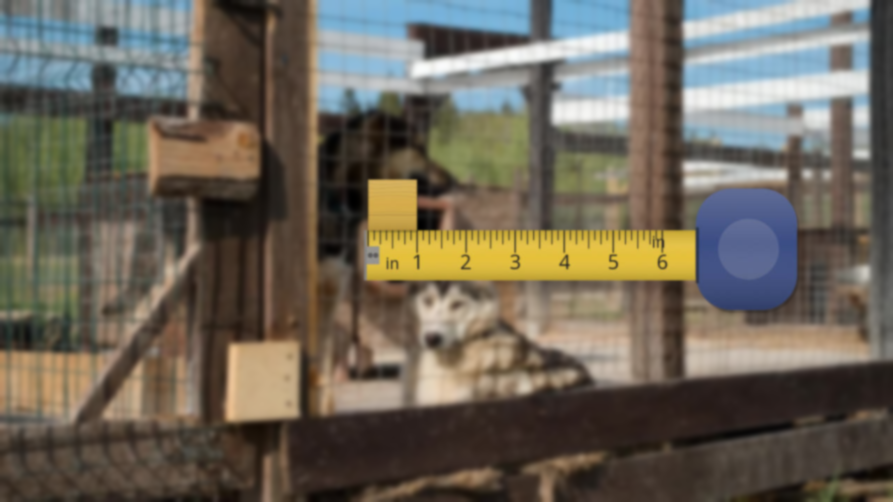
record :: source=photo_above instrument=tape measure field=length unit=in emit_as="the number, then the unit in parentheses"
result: 1 (in)
